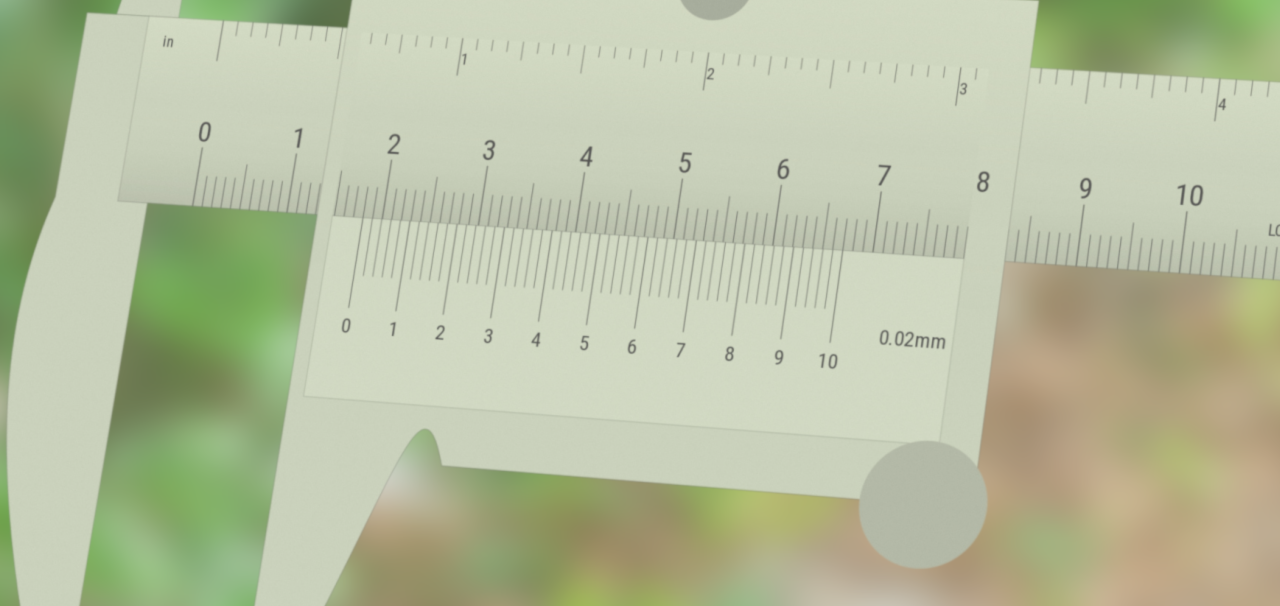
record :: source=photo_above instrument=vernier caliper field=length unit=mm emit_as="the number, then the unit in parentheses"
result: 18.0 (mm)
